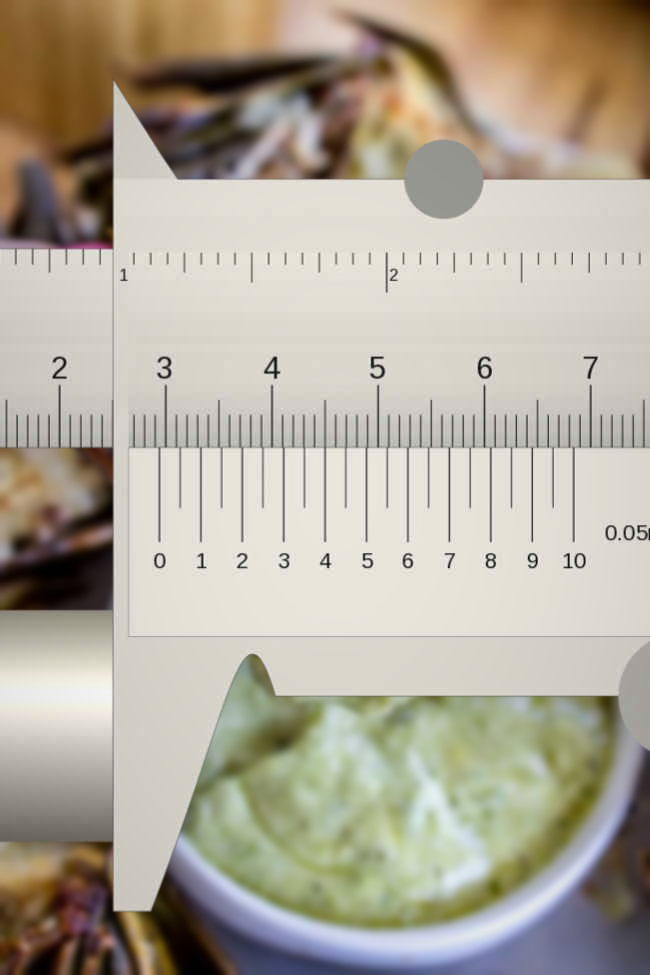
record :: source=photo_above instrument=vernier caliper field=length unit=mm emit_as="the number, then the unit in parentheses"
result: 29.4 (mm)
